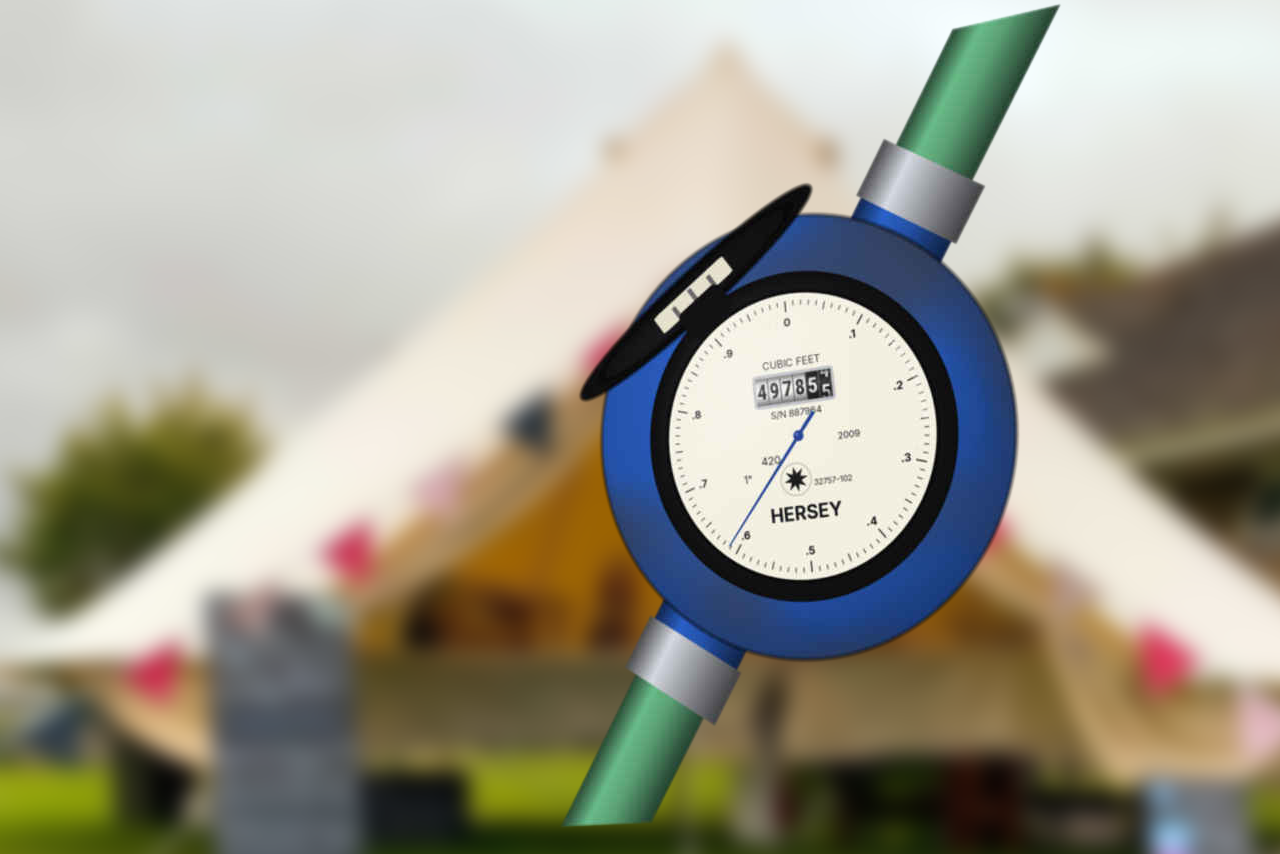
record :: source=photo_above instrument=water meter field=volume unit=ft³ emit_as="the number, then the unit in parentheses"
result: 497854.61 (ft³)
